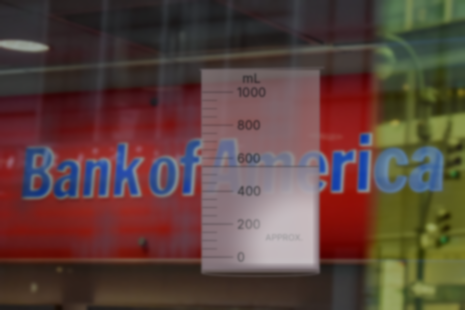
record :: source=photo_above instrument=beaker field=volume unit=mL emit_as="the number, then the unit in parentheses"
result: 550 (mL)
